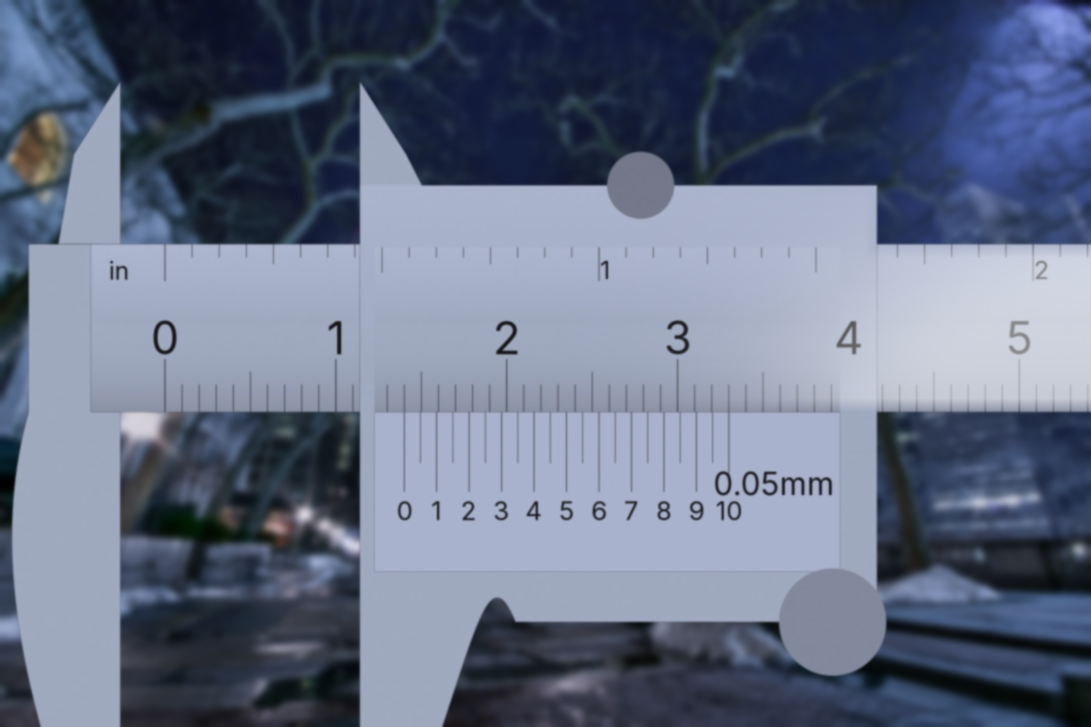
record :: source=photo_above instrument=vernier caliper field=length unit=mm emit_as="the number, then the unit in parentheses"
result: 14.0 (mm)
